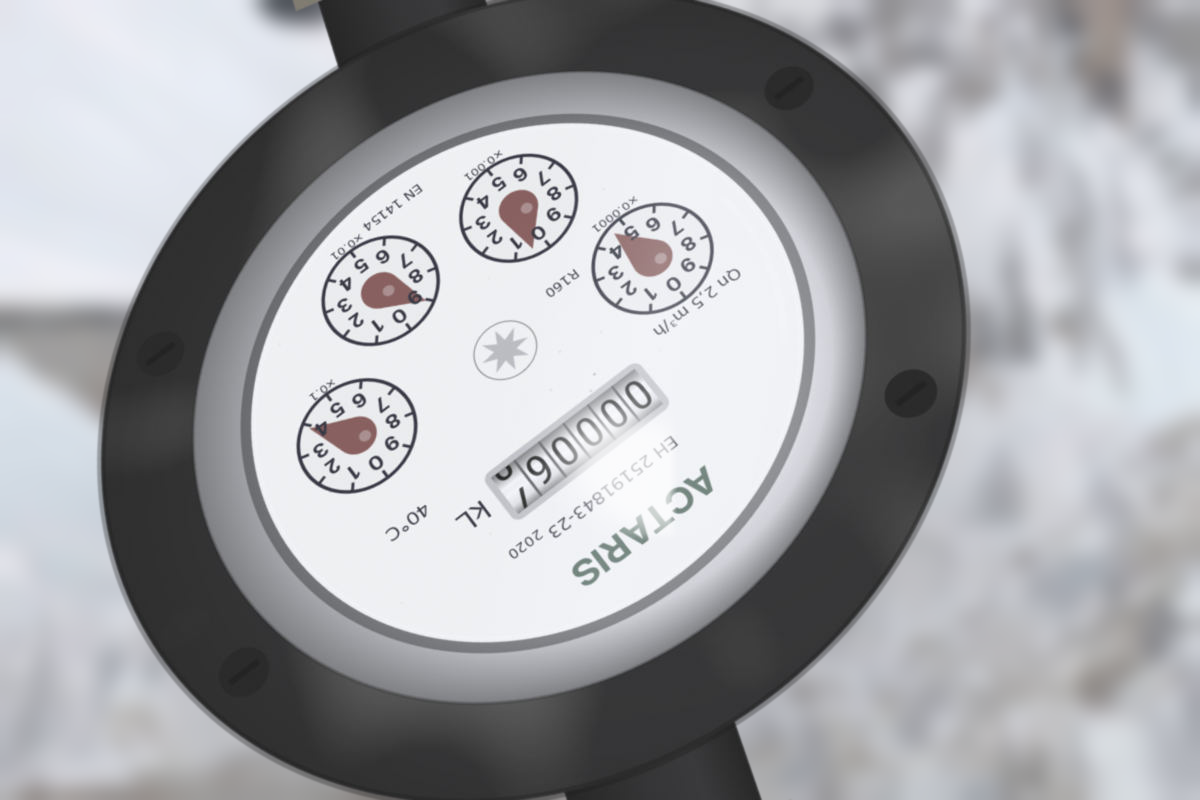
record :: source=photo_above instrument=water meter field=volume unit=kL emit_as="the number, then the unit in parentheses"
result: 67.3904 (kL)
